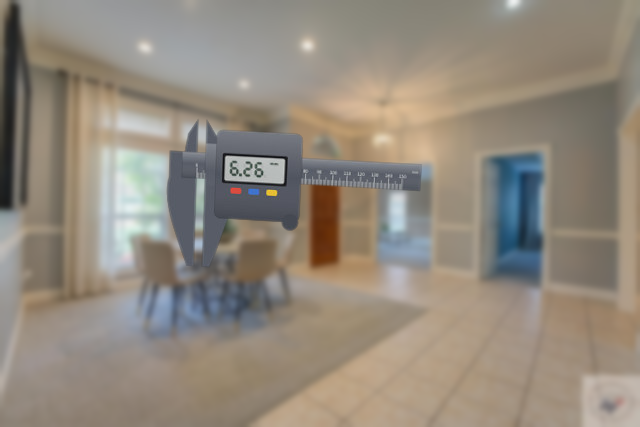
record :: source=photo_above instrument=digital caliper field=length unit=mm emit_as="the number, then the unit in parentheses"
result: 6.26 (mm)
